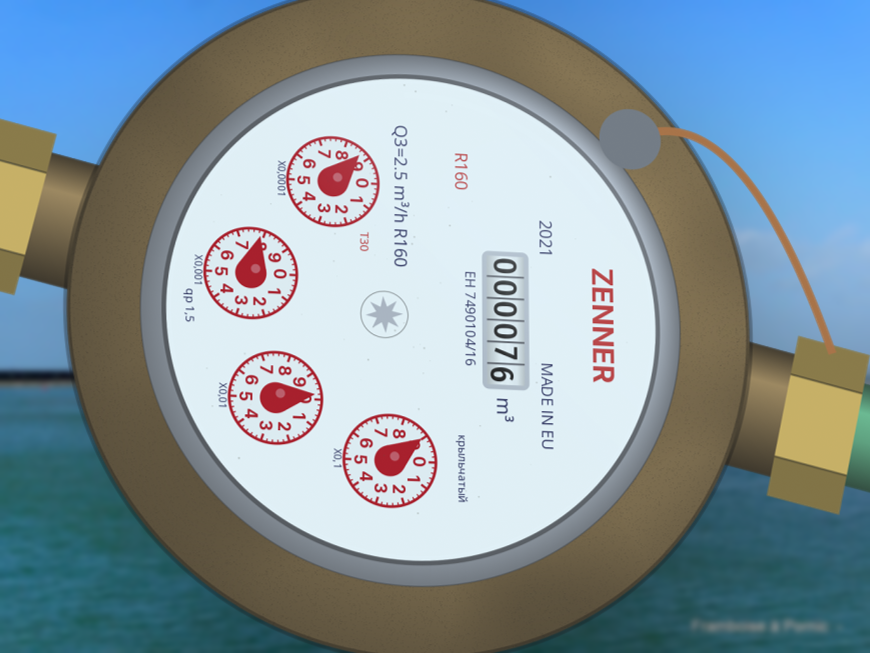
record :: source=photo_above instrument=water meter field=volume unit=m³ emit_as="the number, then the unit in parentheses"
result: 75.8978 (m³)
